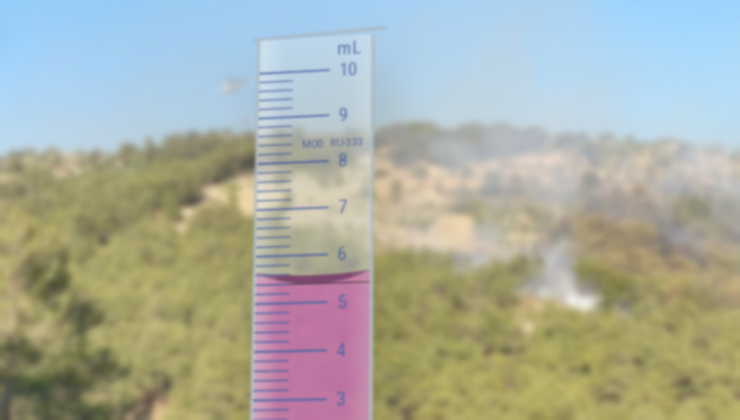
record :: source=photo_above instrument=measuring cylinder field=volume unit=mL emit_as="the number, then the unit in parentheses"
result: 5.4 (mL)
